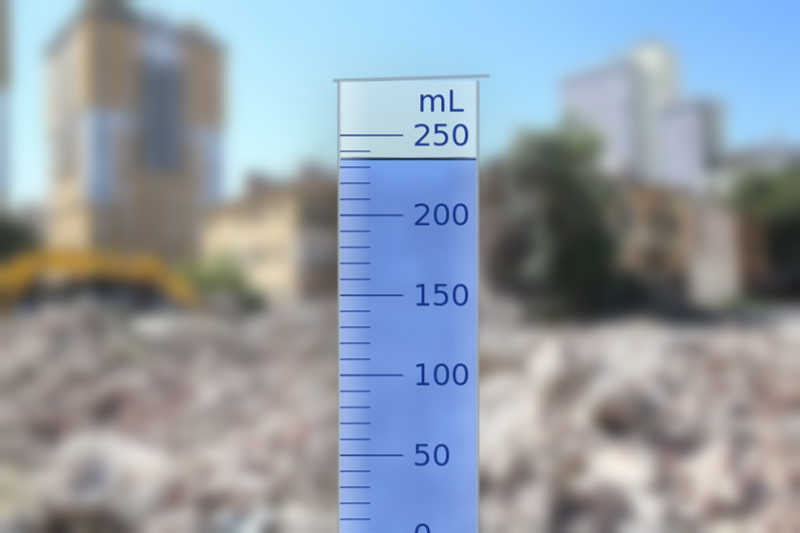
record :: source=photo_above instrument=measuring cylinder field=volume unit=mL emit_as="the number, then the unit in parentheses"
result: 235 (mL)
